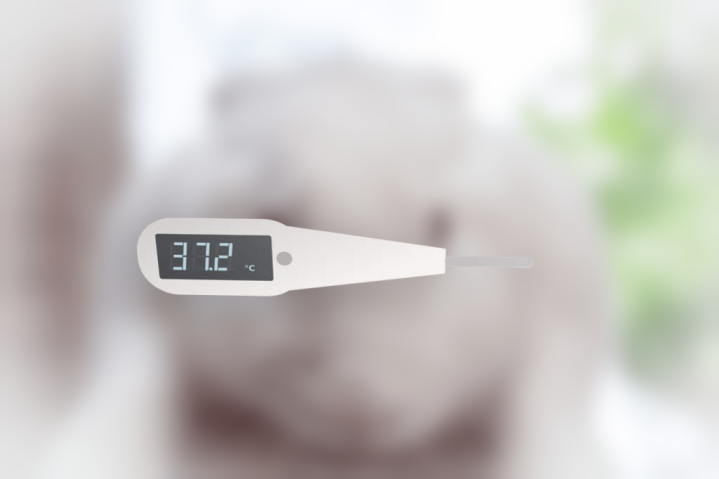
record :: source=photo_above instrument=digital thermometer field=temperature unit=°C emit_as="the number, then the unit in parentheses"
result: 37.2 (°C)
